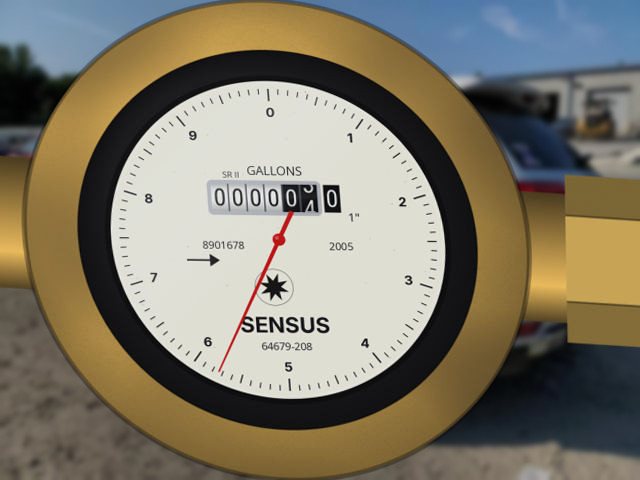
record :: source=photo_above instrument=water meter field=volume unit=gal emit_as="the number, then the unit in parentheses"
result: 35.7 (gal)
